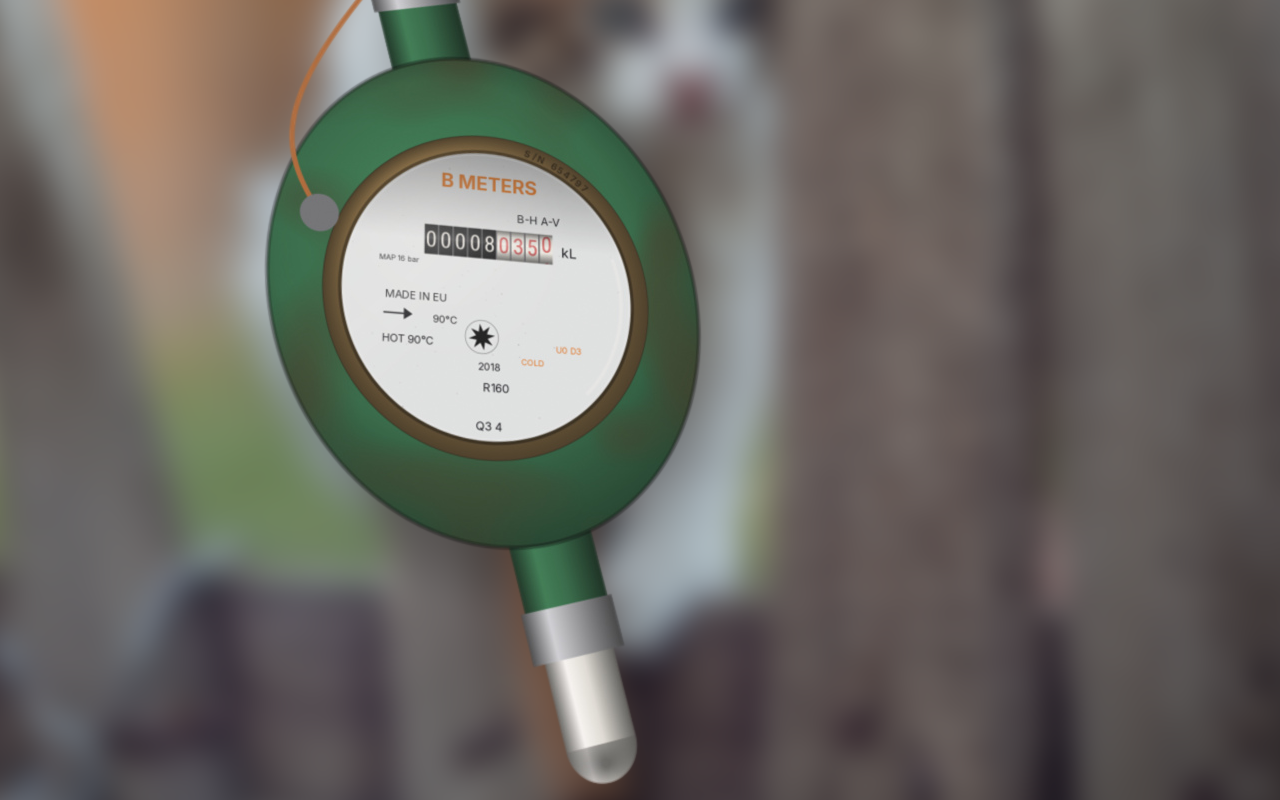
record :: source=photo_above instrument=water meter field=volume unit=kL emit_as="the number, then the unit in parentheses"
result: 8.0350 (kL)
